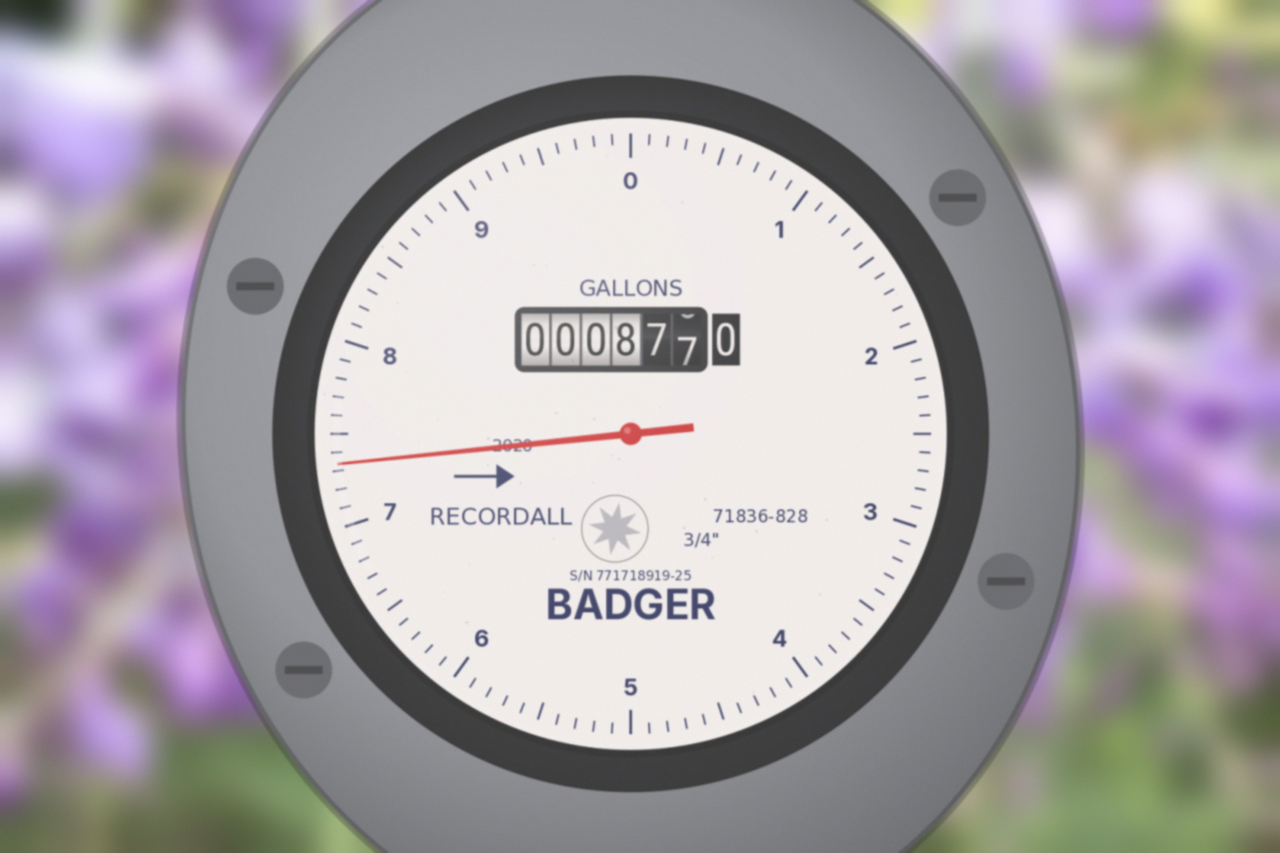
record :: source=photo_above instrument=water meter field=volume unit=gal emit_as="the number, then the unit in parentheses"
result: 8767.3 (gal)
